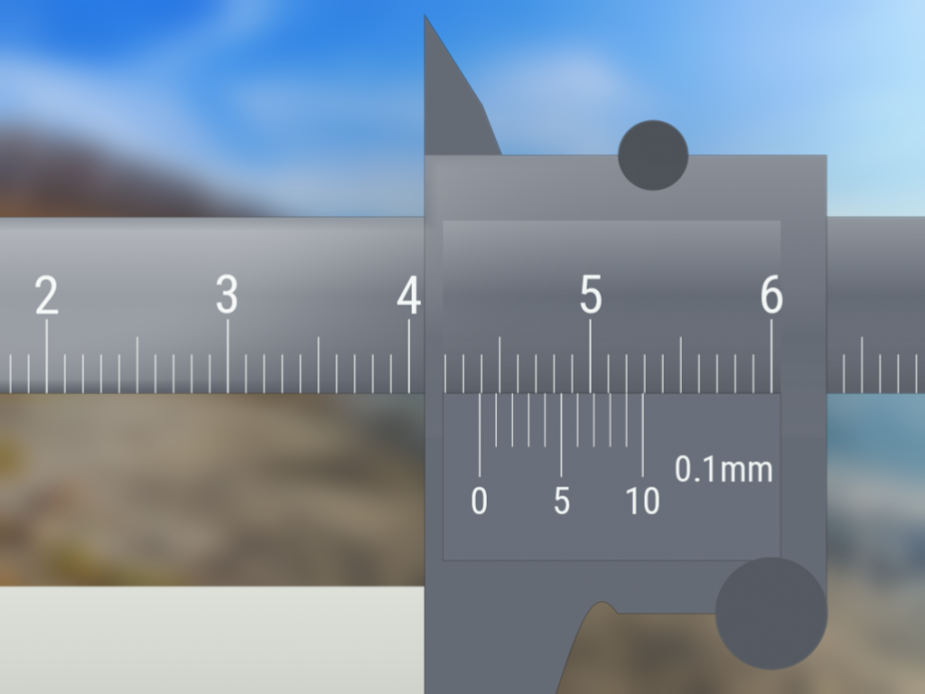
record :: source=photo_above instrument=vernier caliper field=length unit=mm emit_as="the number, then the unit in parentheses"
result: 43.9 (mm)
